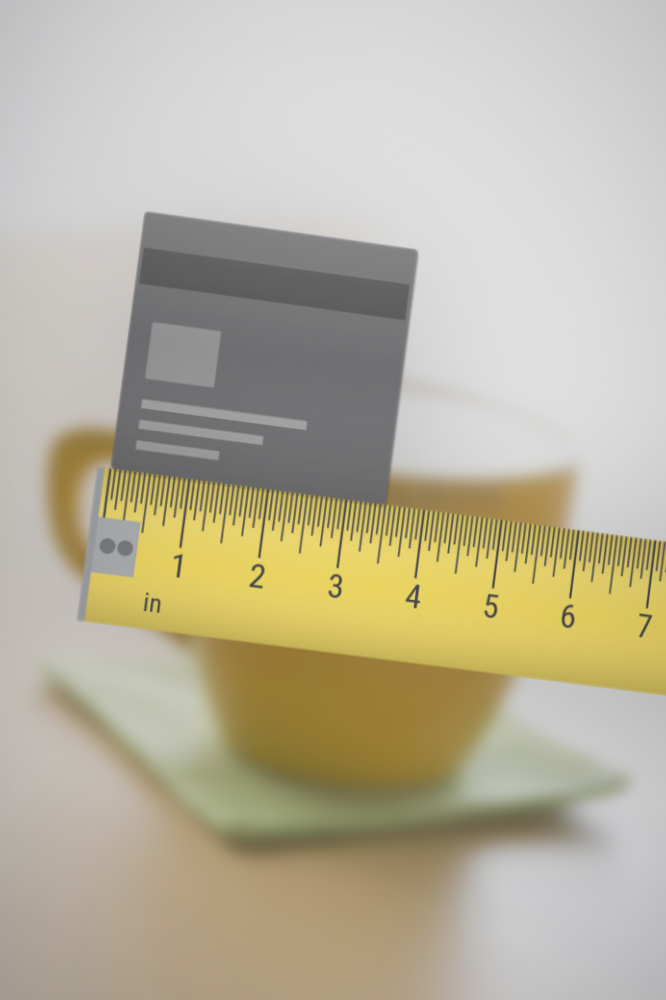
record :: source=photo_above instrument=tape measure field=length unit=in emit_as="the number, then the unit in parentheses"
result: 3.5 (in)
